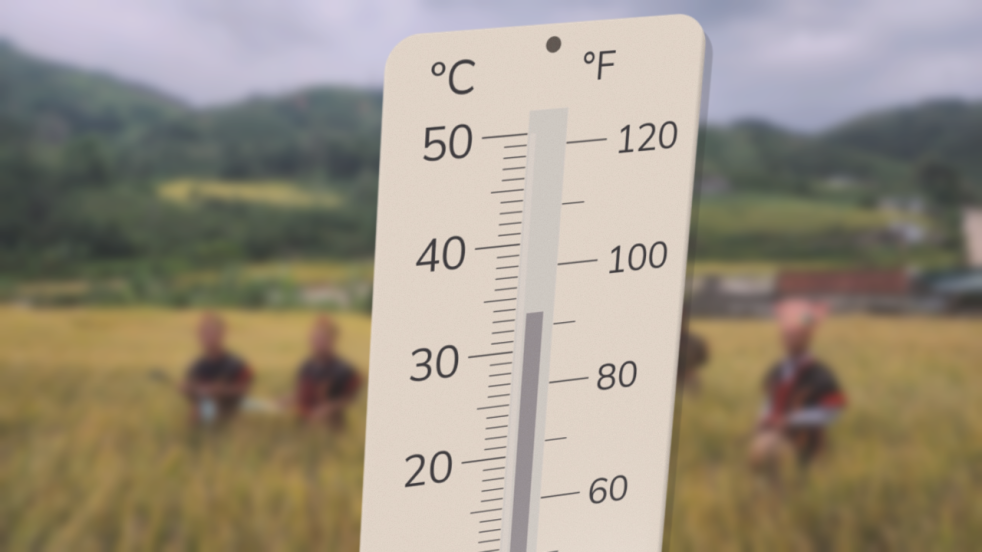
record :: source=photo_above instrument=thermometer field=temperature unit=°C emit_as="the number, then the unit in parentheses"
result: 33.5 (°C)
